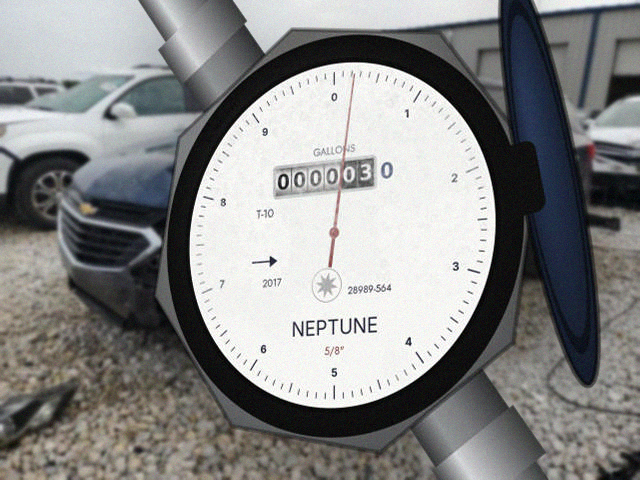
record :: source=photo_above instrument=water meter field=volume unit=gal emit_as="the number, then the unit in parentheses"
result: 30.2 (gal)
